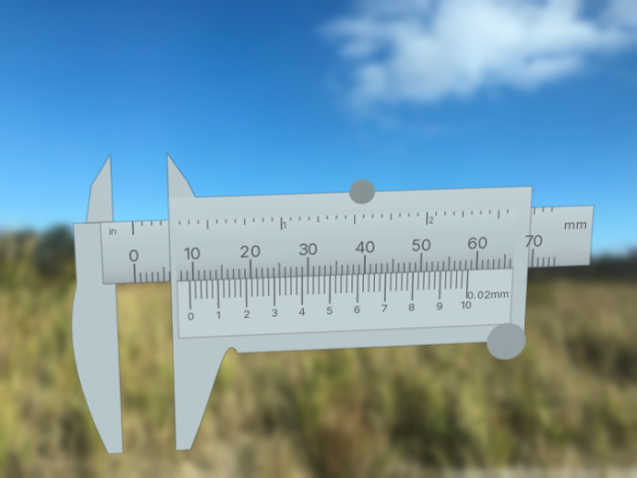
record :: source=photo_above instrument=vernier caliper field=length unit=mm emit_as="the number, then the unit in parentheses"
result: 9.4 (mm)
